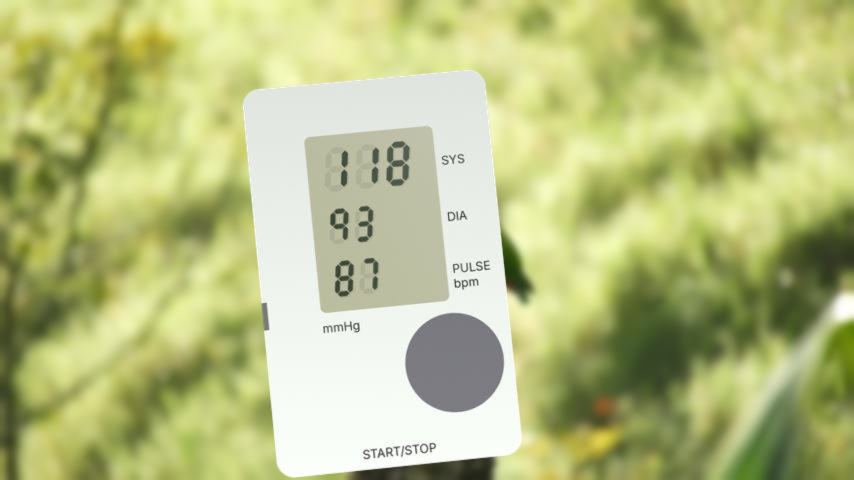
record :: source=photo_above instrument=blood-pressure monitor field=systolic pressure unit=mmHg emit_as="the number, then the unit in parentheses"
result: 118 (mmHg)
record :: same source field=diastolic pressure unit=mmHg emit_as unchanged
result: 93 (mmHg)
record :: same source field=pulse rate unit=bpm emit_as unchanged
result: 87 (bpm)
